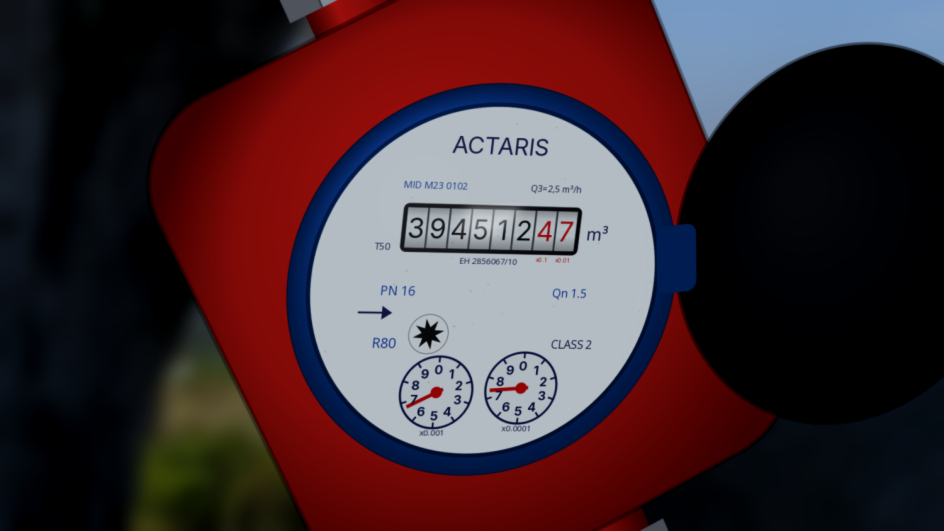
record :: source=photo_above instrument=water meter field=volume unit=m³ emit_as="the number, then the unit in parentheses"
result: 394512.4767 (m³)
